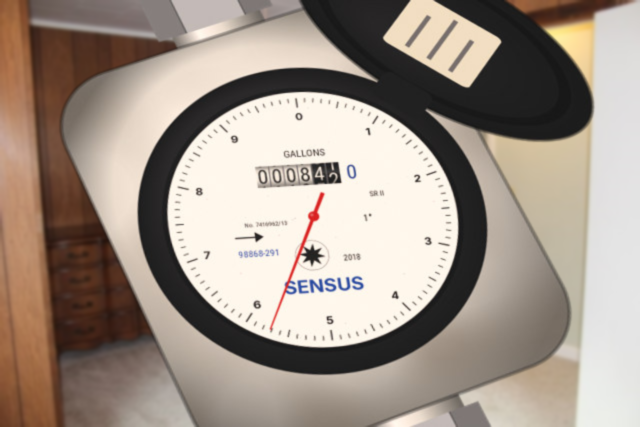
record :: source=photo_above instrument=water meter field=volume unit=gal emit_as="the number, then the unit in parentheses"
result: 8415.7 (gal)
